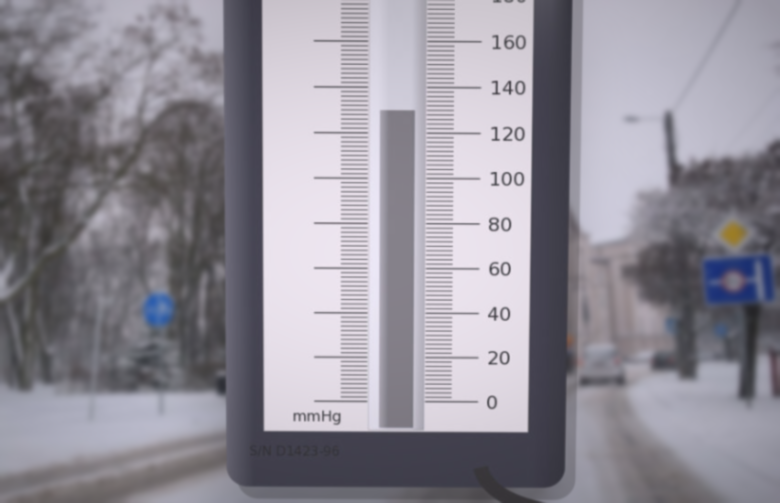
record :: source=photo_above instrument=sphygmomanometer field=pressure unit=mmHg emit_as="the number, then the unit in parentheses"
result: 130 (mmHg)
